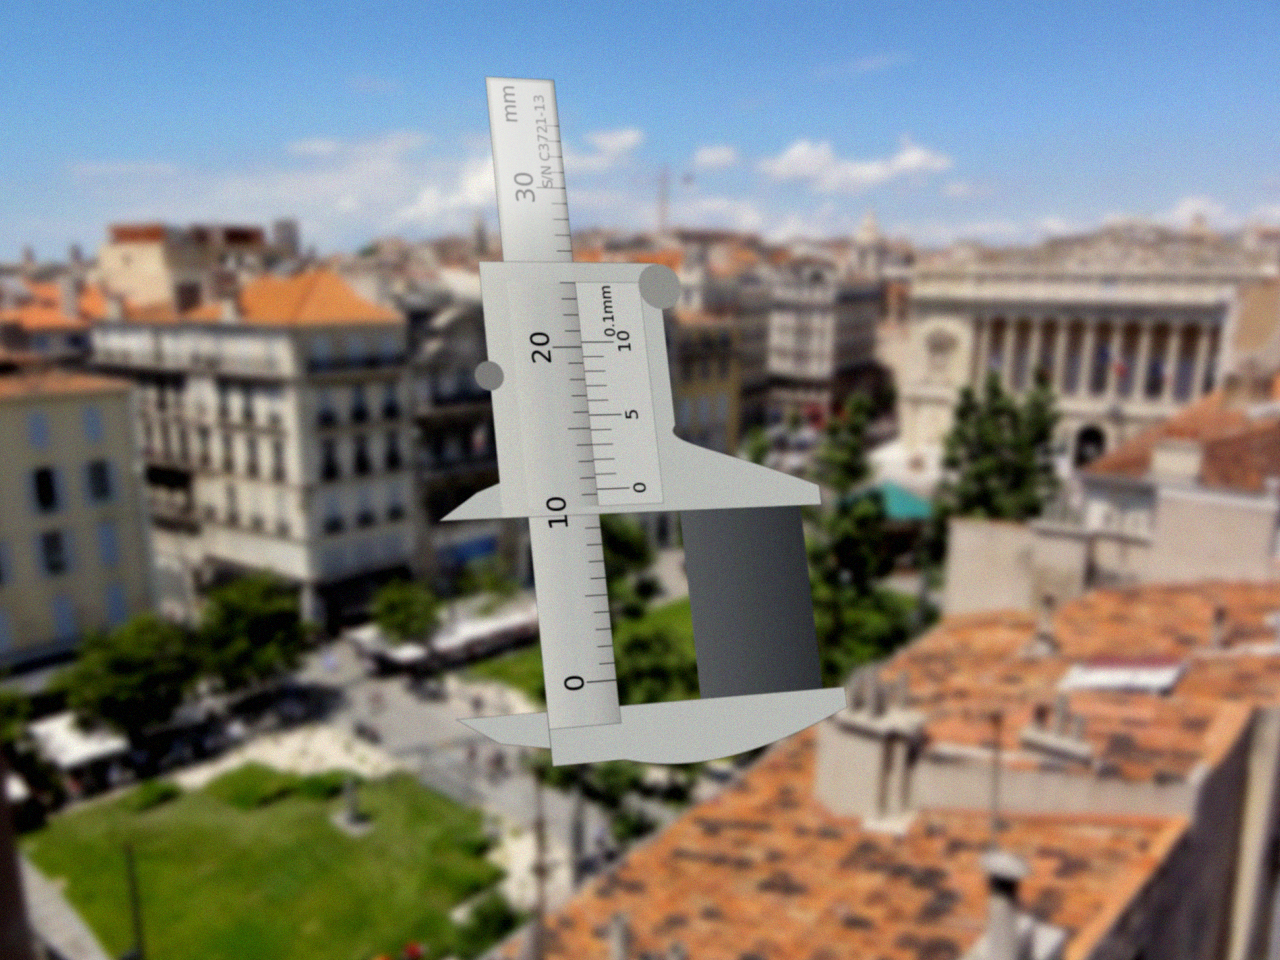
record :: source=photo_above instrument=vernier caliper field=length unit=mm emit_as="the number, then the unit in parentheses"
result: 11.3 (mm)
